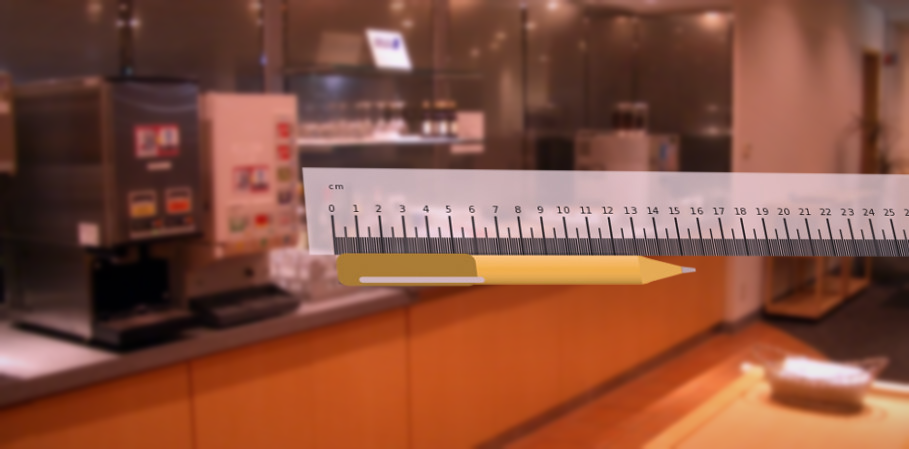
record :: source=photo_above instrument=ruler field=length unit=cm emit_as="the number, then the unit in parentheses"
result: 15.5 (cm)
